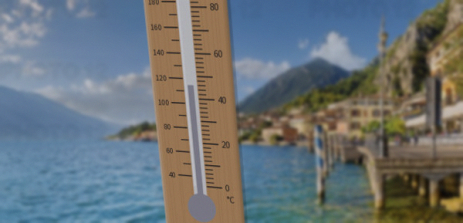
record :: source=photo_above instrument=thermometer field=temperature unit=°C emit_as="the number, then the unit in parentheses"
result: 46 (°C)
